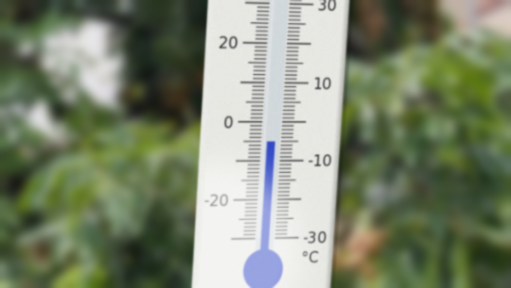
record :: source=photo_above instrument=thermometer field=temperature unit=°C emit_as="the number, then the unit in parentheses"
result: -5 (°C)
